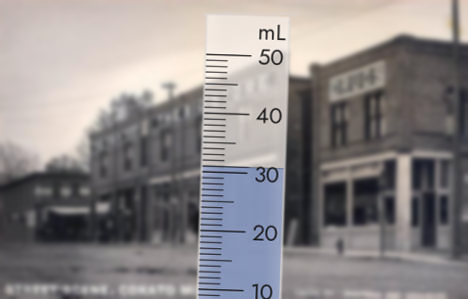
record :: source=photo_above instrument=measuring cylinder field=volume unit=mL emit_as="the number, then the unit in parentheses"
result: 31 (mL)
